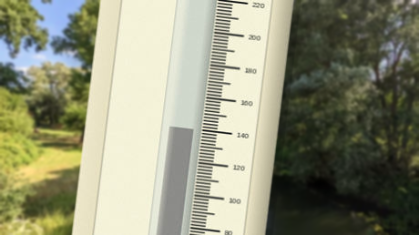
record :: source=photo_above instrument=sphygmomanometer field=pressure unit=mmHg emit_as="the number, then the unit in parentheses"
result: 140 (mmHg)
